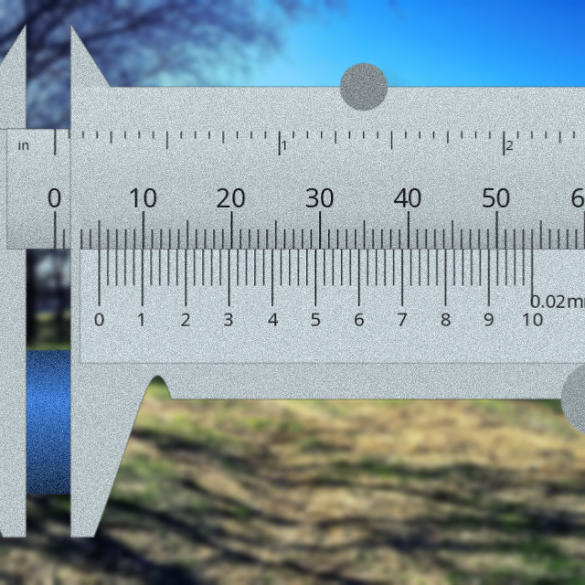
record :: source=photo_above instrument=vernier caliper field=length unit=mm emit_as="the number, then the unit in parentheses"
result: 5.0 (mm)
